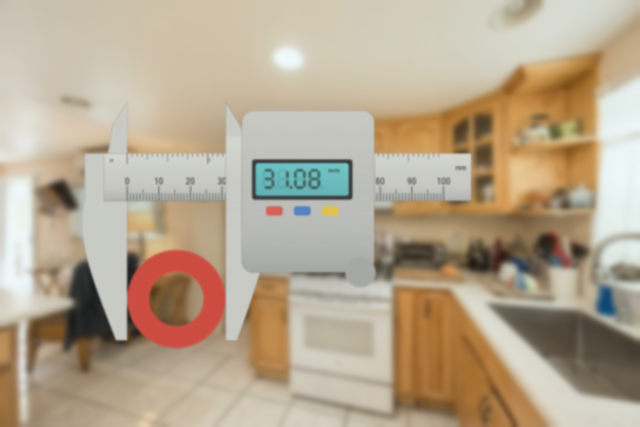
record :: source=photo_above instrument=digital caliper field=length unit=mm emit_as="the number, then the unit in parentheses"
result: 31.08 (mm)
